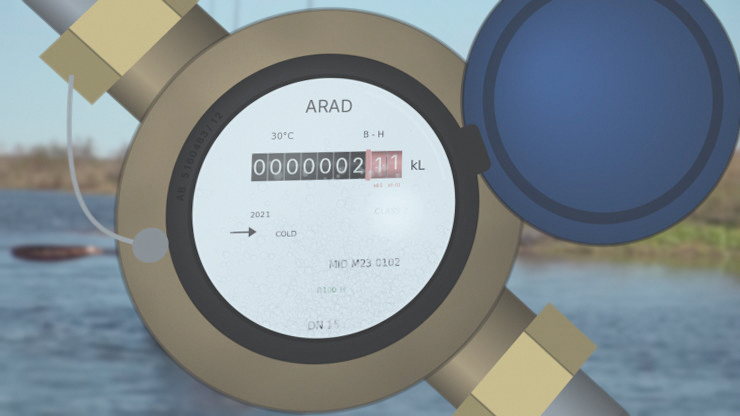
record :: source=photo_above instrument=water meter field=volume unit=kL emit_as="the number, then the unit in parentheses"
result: 2.11 (kL)
